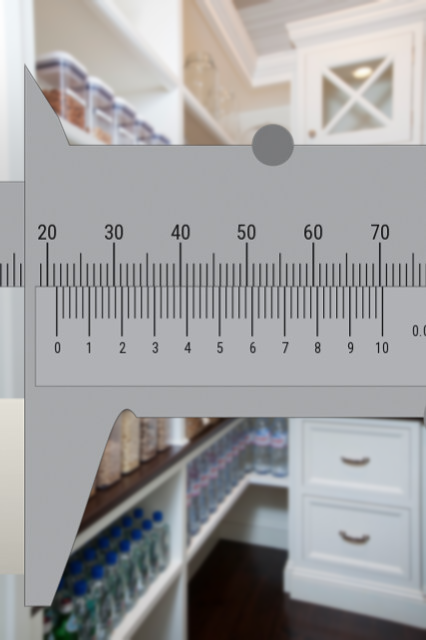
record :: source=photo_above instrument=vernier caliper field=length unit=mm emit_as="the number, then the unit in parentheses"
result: 21.4 (mm)
